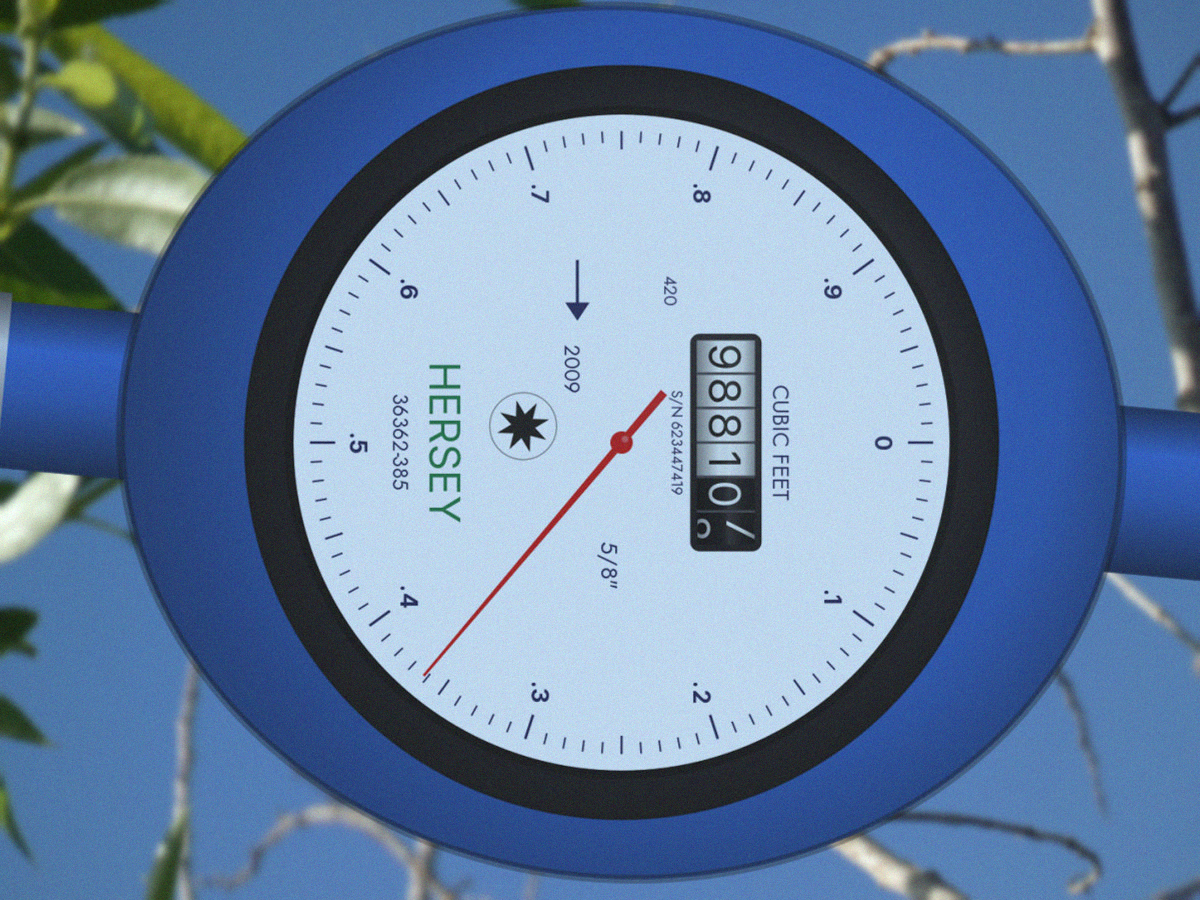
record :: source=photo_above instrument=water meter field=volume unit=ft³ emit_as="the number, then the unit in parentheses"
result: 988107.36 (ft³)
